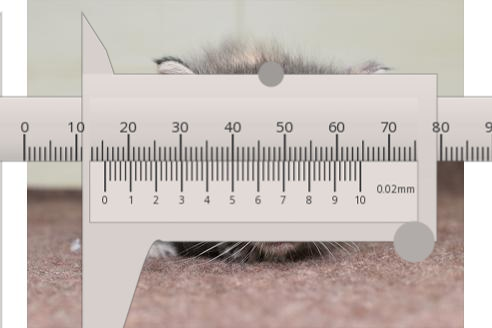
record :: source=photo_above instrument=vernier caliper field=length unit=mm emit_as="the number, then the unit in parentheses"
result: 15.5 (mm)
